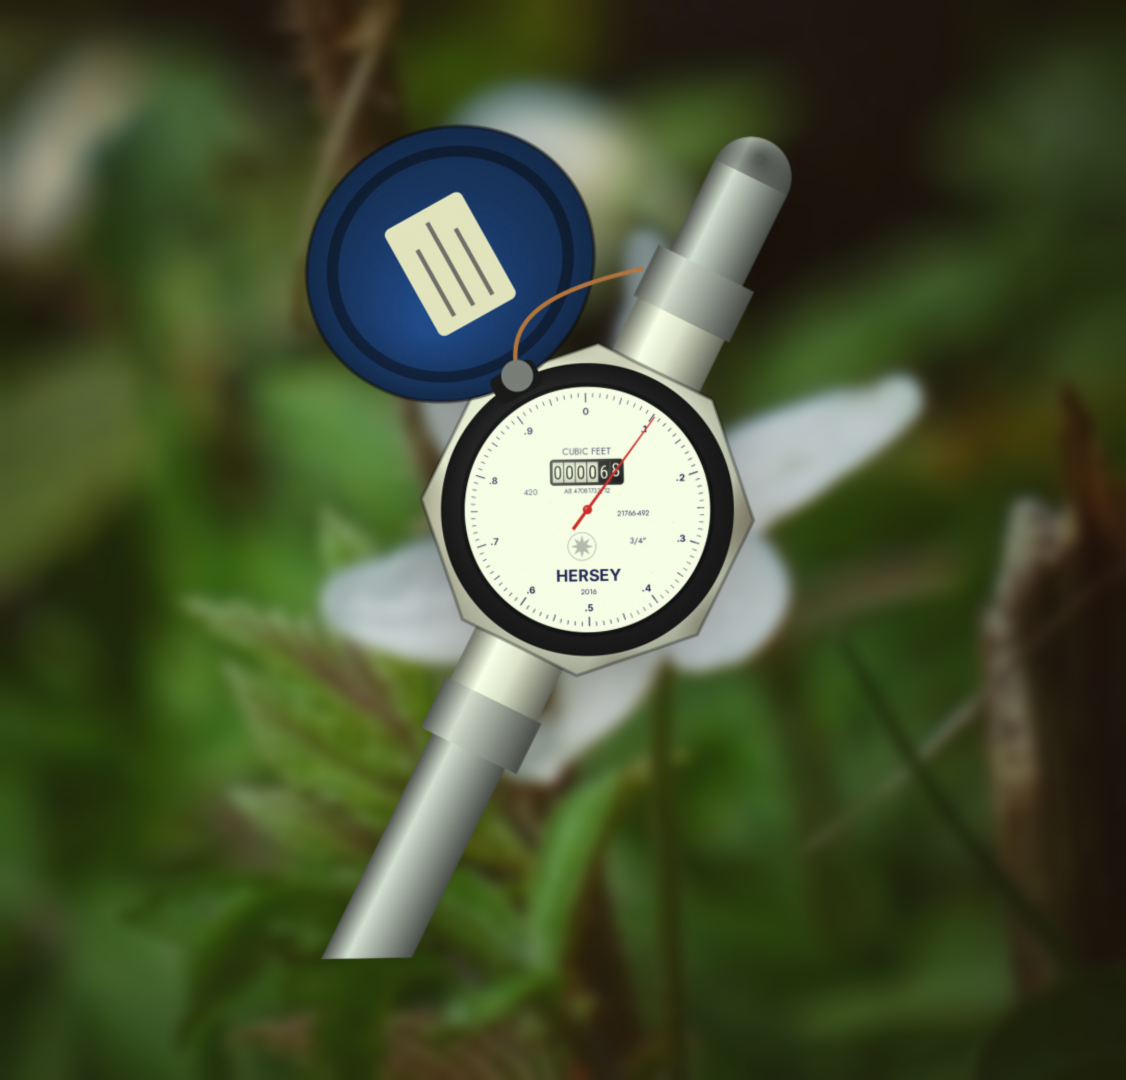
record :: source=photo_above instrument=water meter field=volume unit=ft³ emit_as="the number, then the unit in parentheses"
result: 68.10 (ft³)
